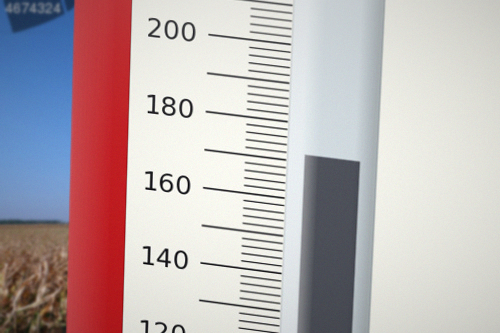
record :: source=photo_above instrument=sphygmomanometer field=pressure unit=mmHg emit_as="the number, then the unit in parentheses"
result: 172 (mmHg)
